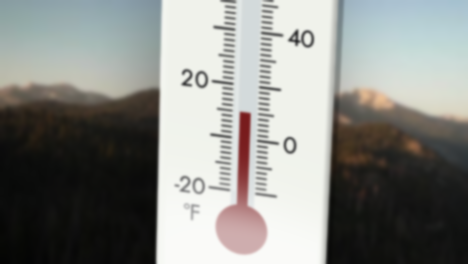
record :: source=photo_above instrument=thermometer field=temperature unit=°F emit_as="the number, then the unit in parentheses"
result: 10 (°F)
